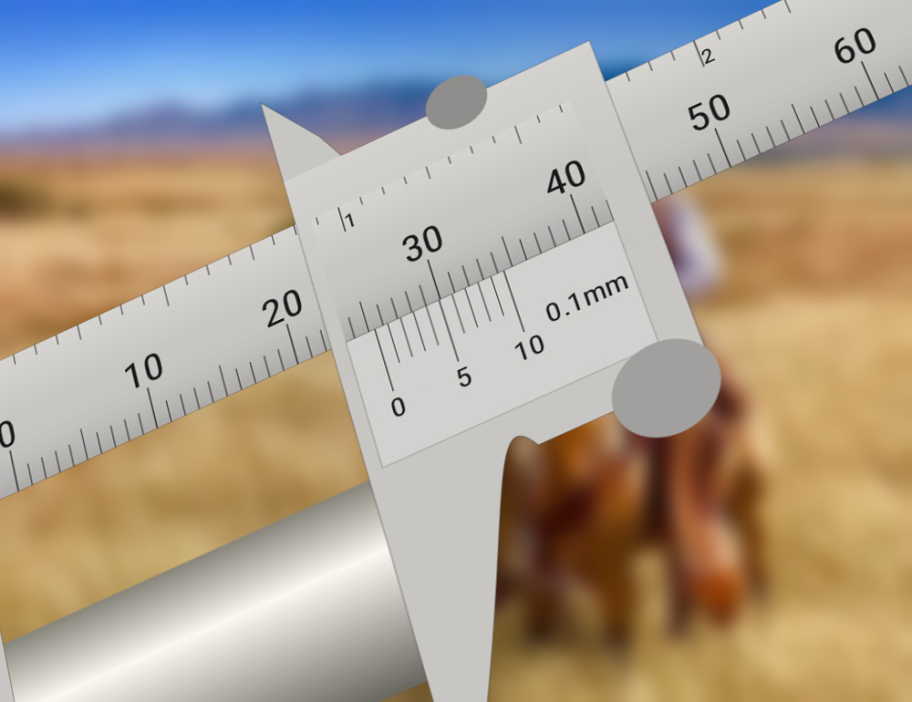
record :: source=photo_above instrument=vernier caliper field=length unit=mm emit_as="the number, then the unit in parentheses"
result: 25.4 (mm)
